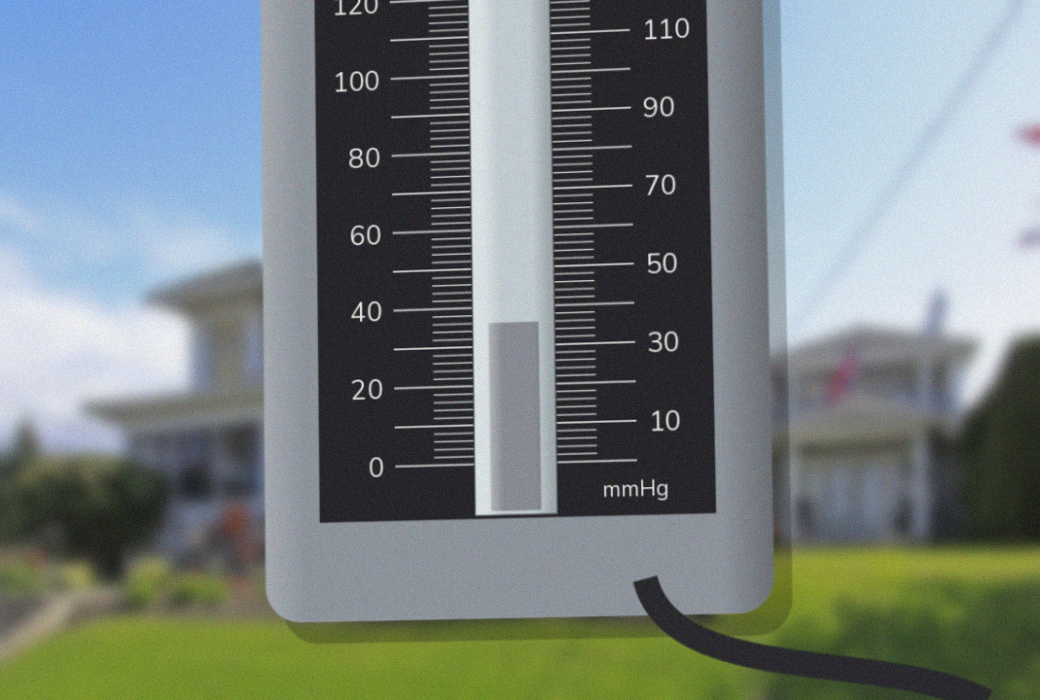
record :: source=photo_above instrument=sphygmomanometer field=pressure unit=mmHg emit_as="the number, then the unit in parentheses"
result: 36 (mmHg)
